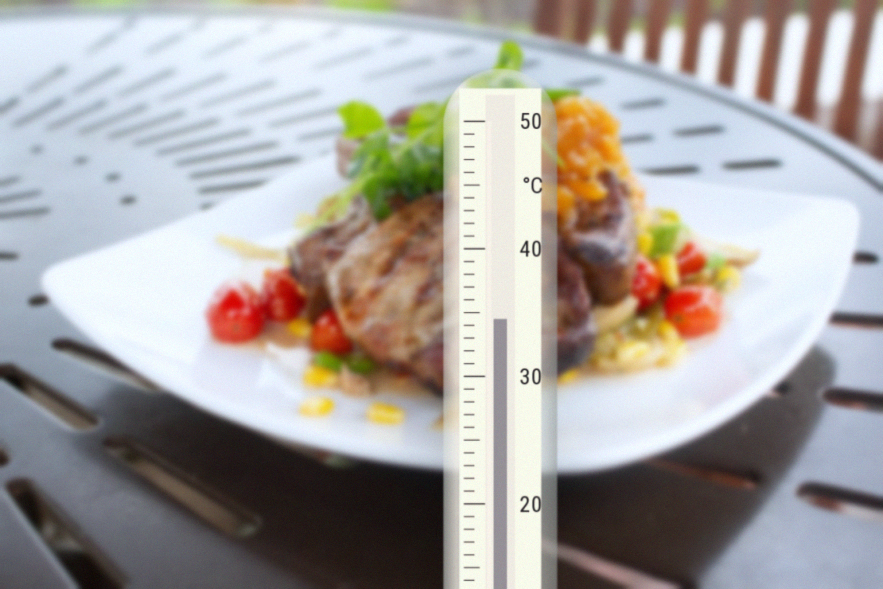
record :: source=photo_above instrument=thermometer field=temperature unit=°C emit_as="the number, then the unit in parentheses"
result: 34.5 (°C)
